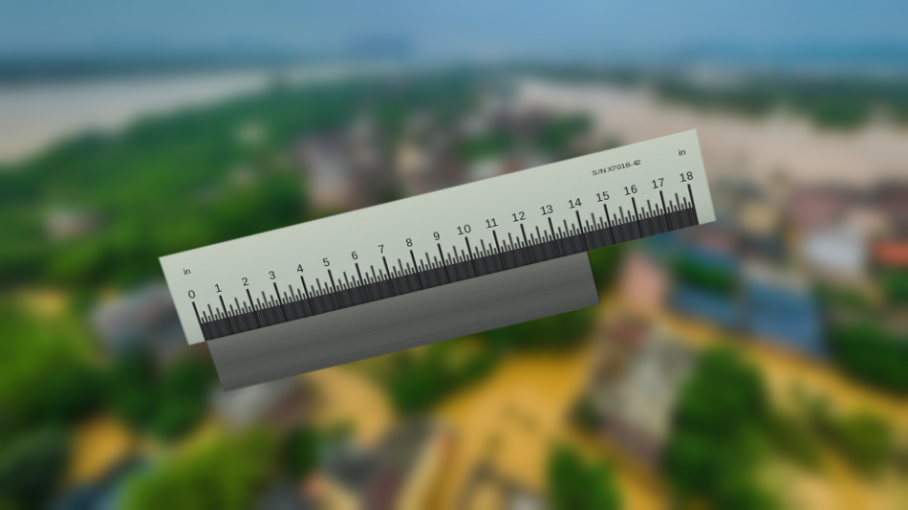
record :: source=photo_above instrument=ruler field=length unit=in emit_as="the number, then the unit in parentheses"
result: 14 (in)
